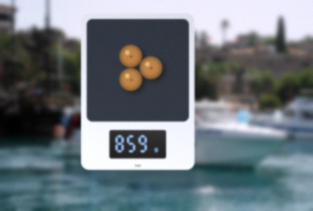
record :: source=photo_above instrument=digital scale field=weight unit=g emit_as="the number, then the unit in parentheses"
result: 859 (g)
